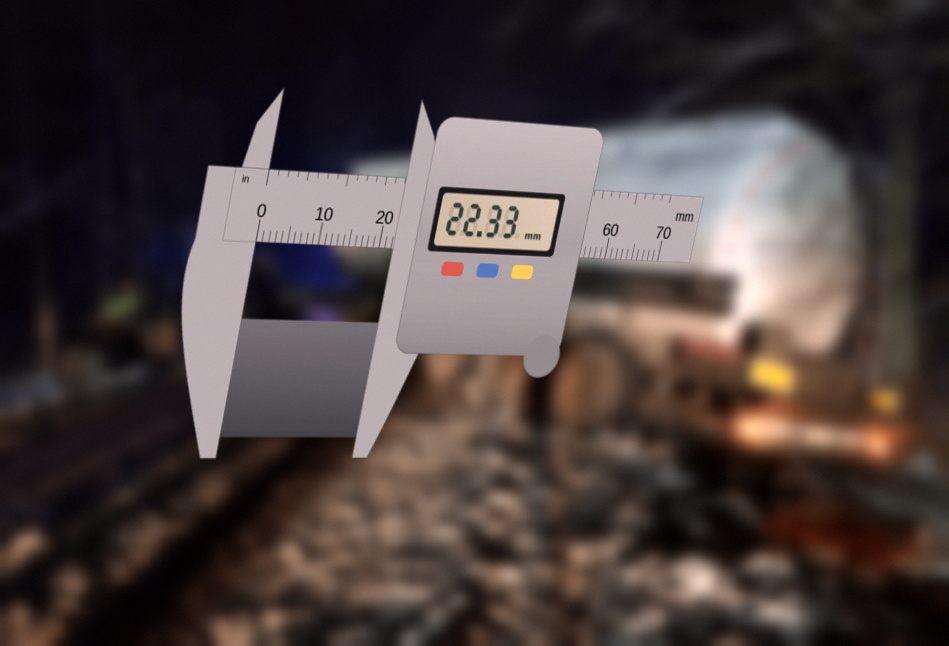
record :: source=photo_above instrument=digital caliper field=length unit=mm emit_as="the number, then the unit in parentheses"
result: 22.33 (mm)
